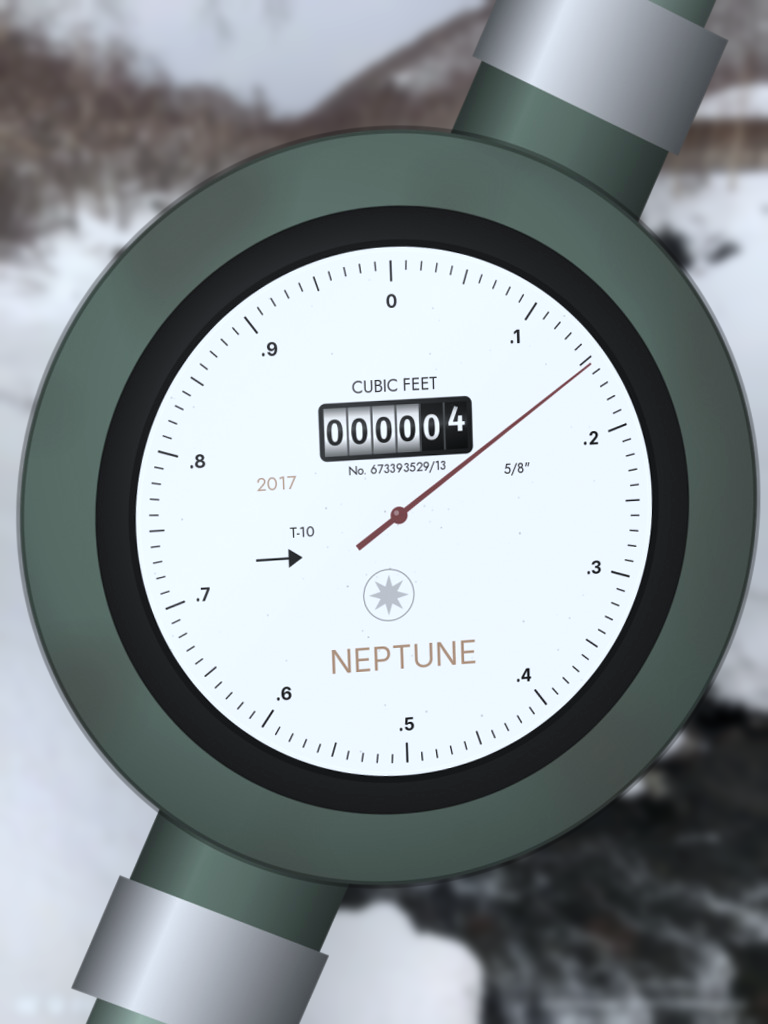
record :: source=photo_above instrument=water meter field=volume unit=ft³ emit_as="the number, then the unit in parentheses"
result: 4.15 (ft³)
